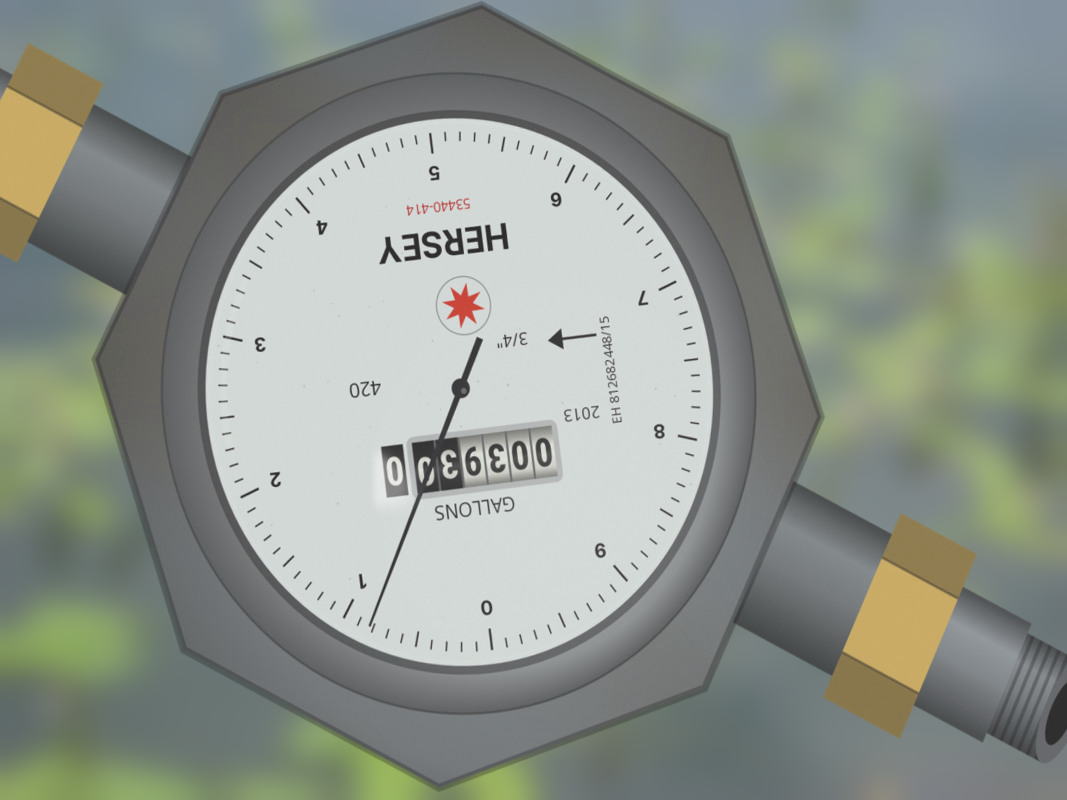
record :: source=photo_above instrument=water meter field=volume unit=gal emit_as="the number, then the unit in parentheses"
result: 39300.8 (gal)
